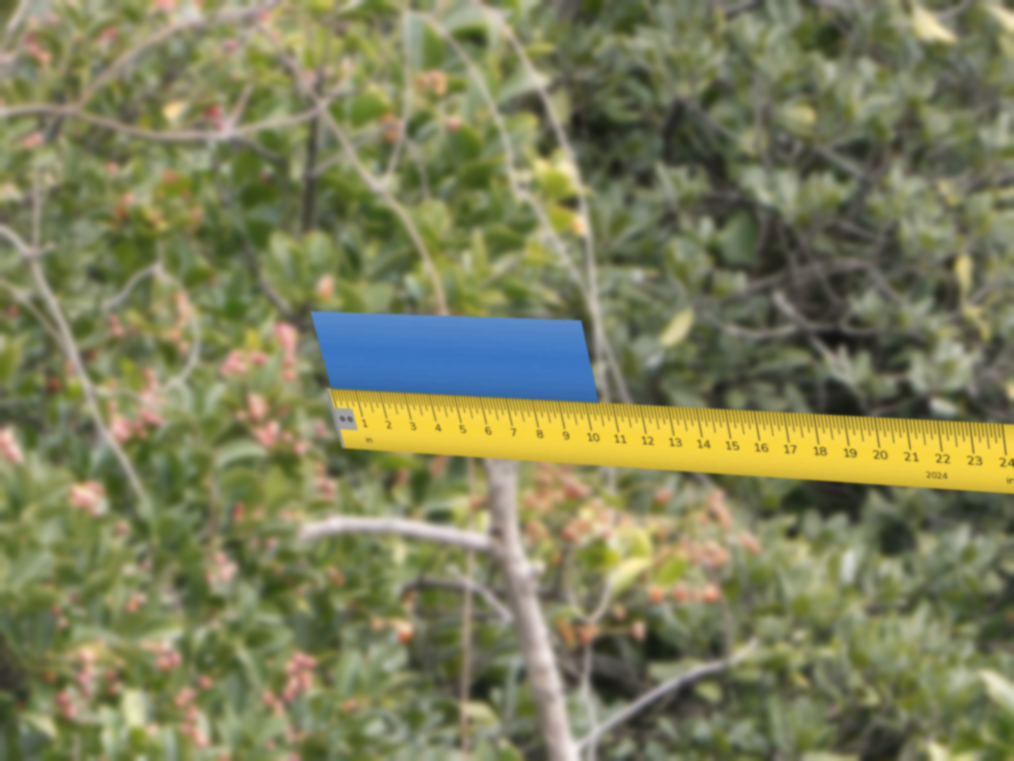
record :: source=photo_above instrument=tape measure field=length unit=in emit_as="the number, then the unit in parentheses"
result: 10.5 (in)
